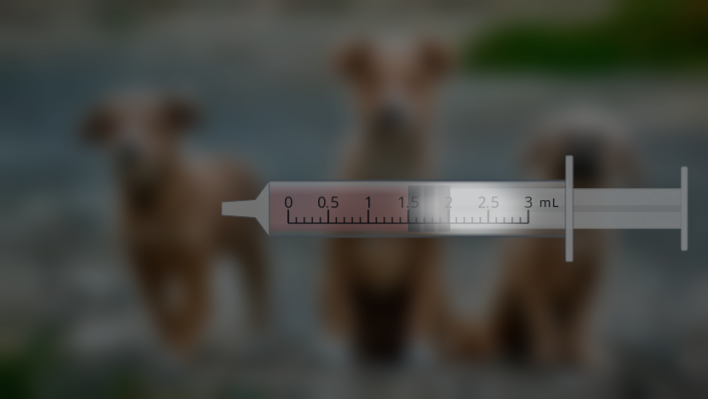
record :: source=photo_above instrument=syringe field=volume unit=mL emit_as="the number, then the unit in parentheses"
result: 1.5 (mL)
